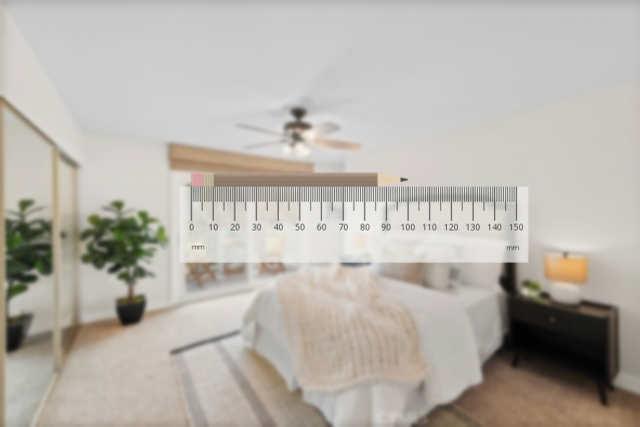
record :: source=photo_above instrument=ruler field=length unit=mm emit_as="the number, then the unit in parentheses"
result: 100 (mm)
